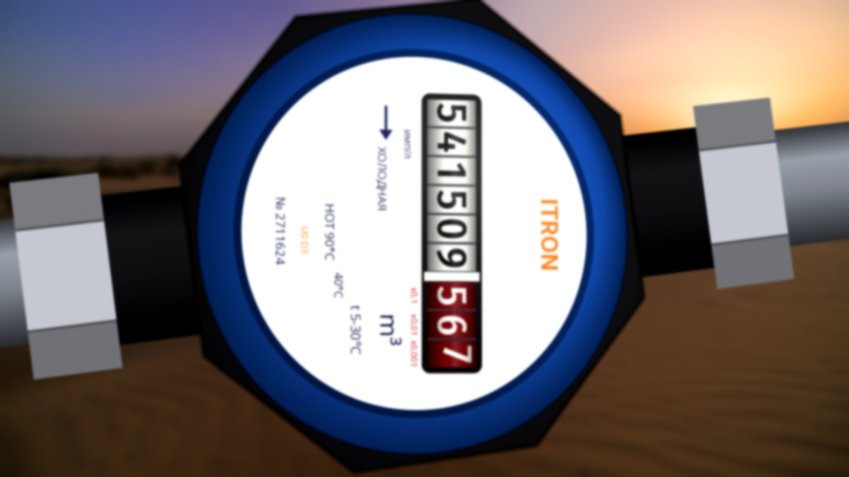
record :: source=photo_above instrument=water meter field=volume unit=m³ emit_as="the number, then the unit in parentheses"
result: 541509.567 (m³)
